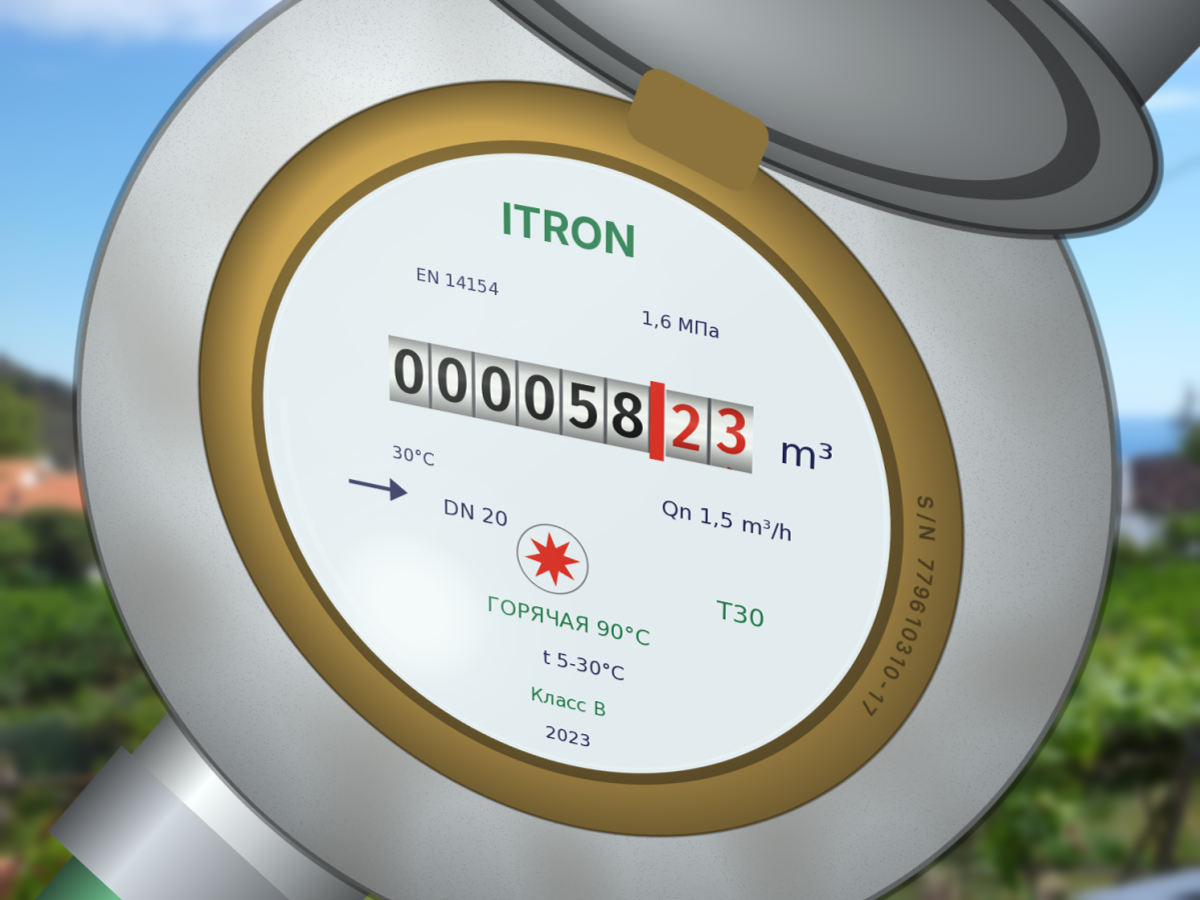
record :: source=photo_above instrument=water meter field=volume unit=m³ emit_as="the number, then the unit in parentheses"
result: 58.23 (m³)
